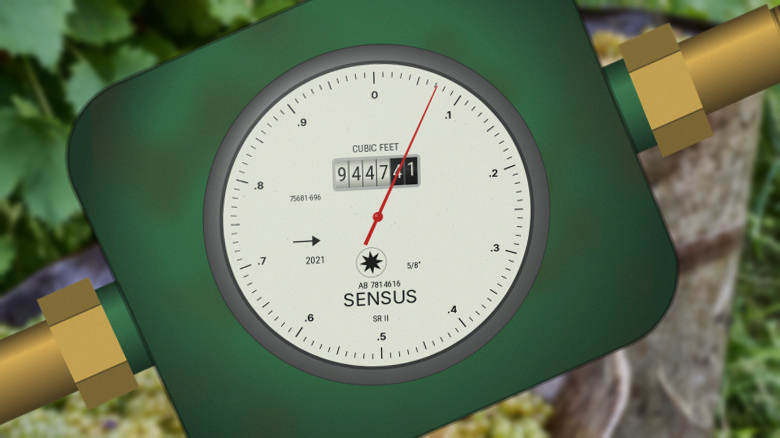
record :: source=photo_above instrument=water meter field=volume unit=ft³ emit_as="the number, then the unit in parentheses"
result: 944741.07 (ft³)
